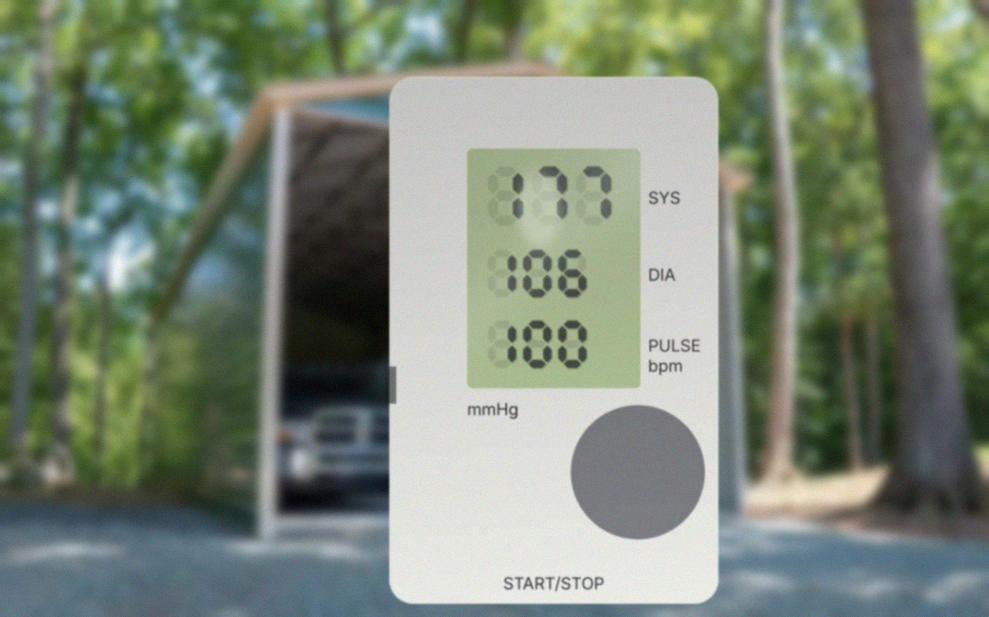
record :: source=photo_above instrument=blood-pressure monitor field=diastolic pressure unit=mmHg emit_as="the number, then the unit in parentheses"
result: 106 (mmHg)
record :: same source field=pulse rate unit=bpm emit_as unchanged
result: 100 (bpm)
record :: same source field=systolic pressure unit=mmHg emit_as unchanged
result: 177 (mmHg)
